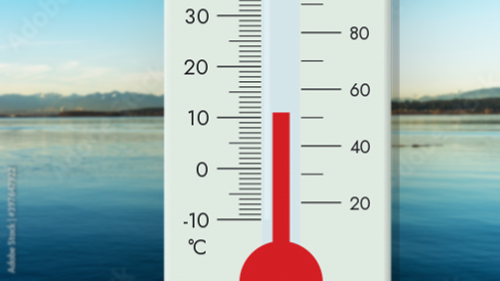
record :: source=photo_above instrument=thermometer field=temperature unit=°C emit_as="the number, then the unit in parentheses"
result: 11 (°C)
